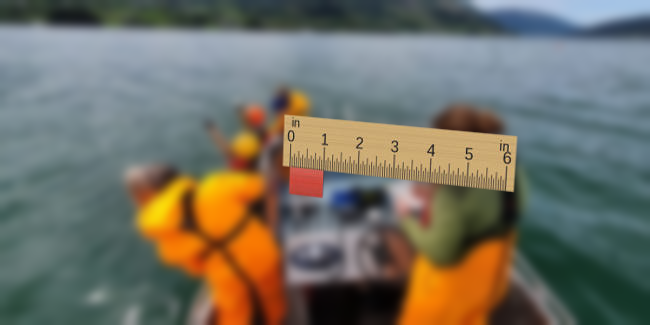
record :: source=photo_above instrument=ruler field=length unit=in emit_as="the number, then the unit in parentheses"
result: 1 (in)
